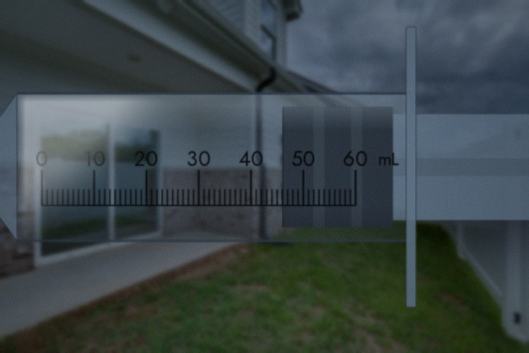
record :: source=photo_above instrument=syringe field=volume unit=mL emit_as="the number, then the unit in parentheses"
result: 46 (mL)
